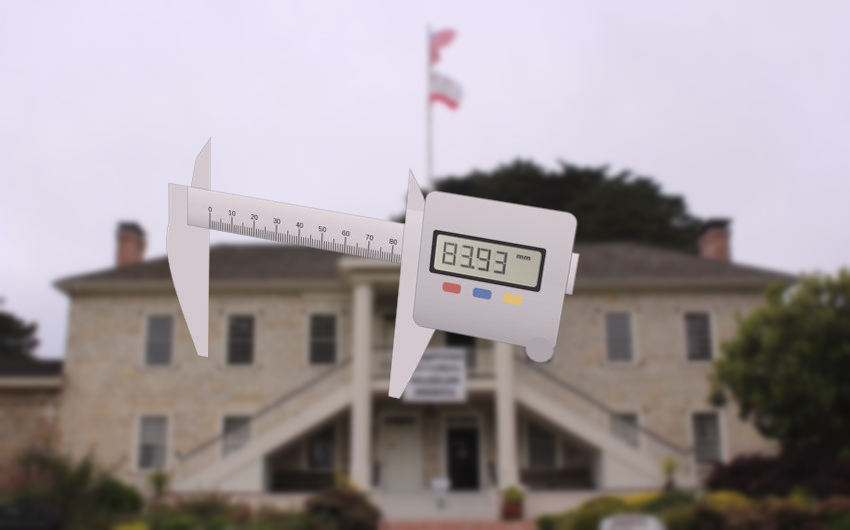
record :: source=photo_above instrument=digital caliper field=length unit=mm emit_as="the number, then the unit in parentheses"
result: 83.93 (mm)
